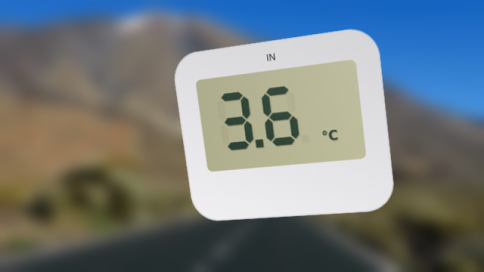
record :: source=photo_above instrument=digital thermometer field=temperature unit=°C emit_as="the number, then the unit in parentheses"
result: 3.6 (°C)
